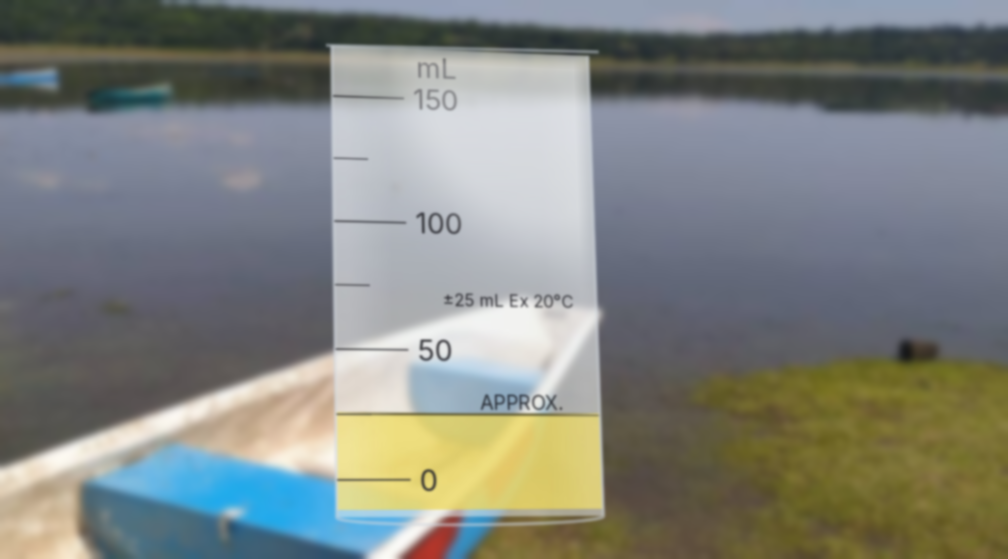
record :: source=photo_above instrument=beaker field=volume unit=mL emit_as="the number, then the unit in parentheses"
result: 25 (mL)
